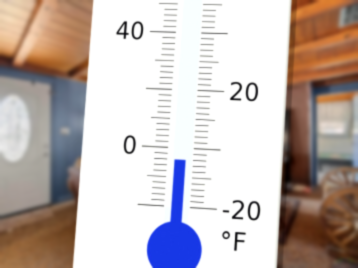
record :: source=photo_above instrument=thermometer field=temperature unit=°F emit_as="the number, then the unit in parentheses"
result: -4 (°F)
